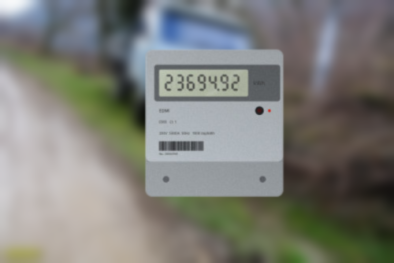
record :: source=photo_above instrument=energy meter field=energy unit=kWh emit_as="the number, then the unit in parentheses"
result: 23694.92 (kWh)
